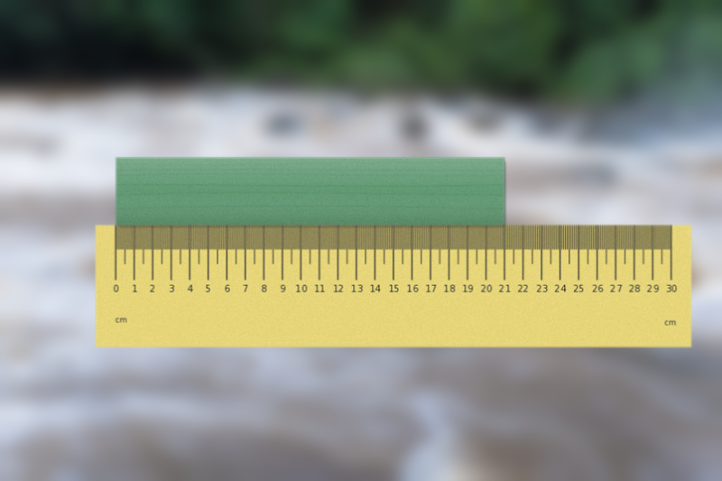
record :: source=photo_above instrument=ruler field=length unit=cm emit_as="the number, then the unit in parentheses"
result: 21 (cm)
